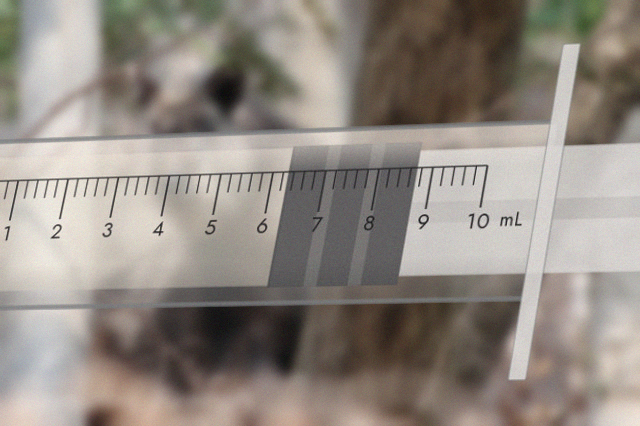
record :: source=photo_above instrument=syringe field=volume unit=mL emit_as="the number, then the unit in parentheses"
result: 6.3 (mL)
